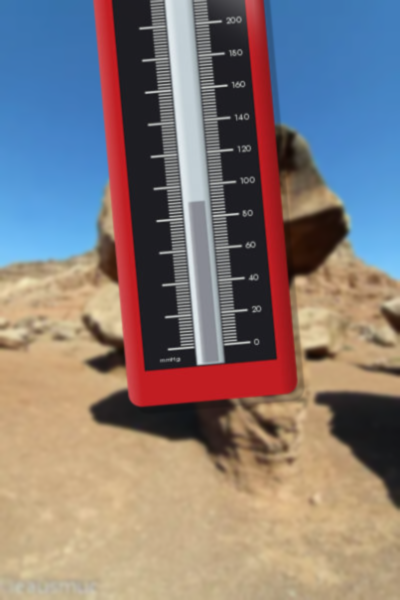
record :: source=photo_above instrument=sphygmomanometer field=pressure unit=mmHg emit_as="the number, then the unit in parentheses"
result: 90 (mmHg)
